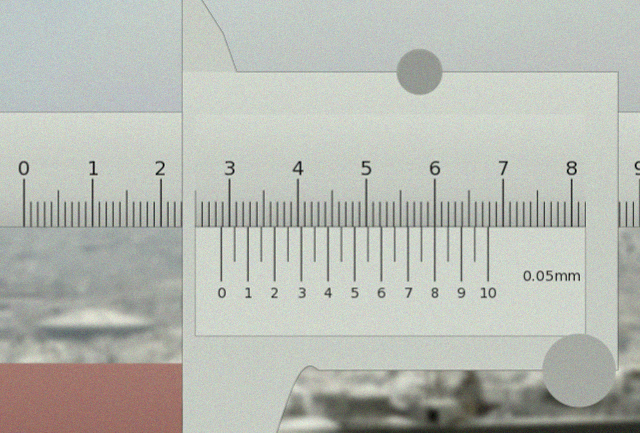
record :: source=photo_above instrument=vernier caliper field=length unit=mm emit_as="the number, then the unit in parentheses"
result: 28.8 (mm)
